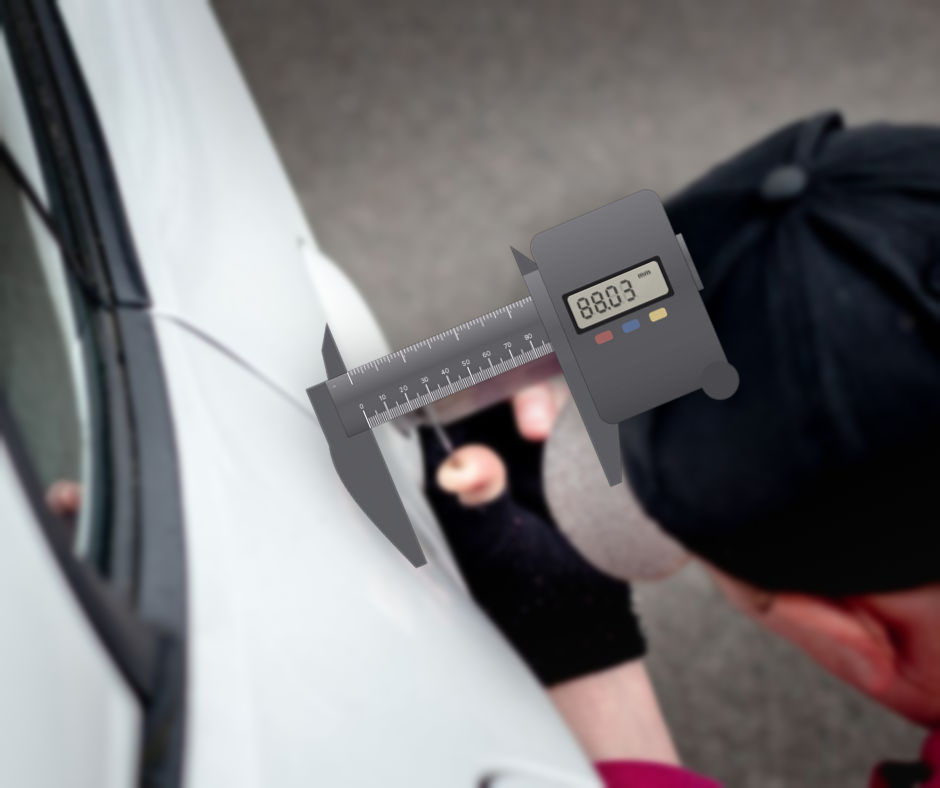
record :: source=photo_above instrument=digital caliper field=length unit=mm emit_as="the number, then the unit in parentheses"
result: 88.03 (mm)
